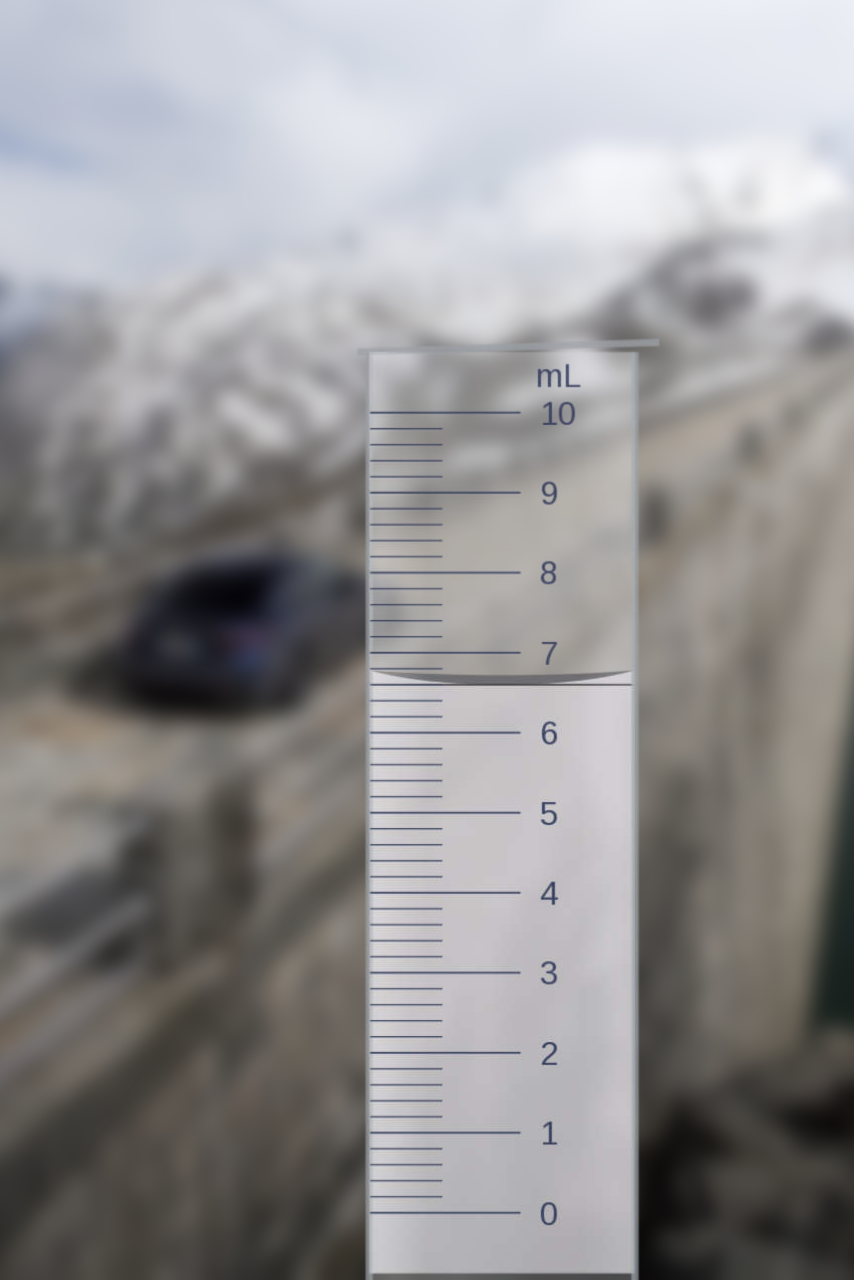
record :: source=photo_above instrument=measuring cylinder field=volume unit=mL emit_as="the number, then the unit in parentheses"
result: 6.6 (mL)
